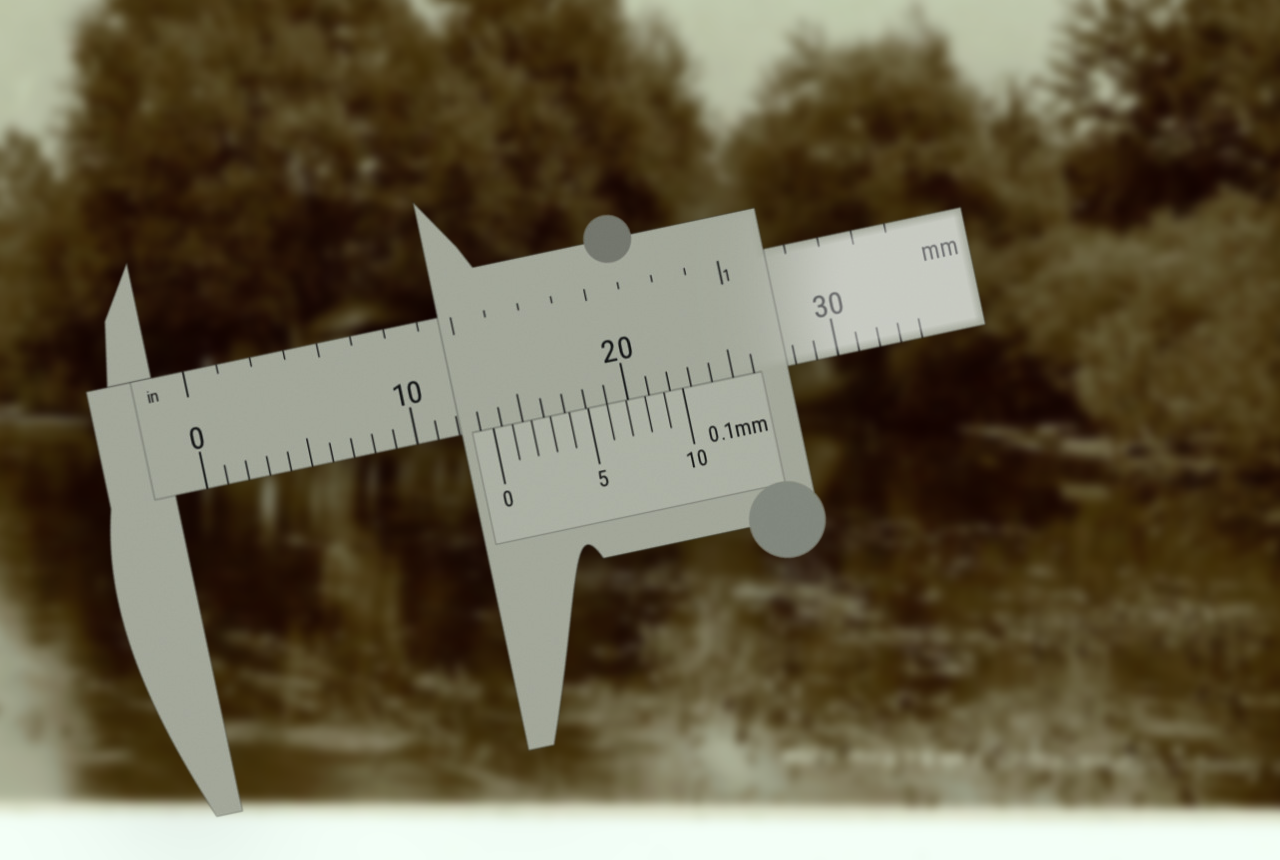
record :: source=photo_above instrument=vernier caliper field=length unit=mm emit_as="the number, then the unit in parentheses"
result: 13.6 (mm)
